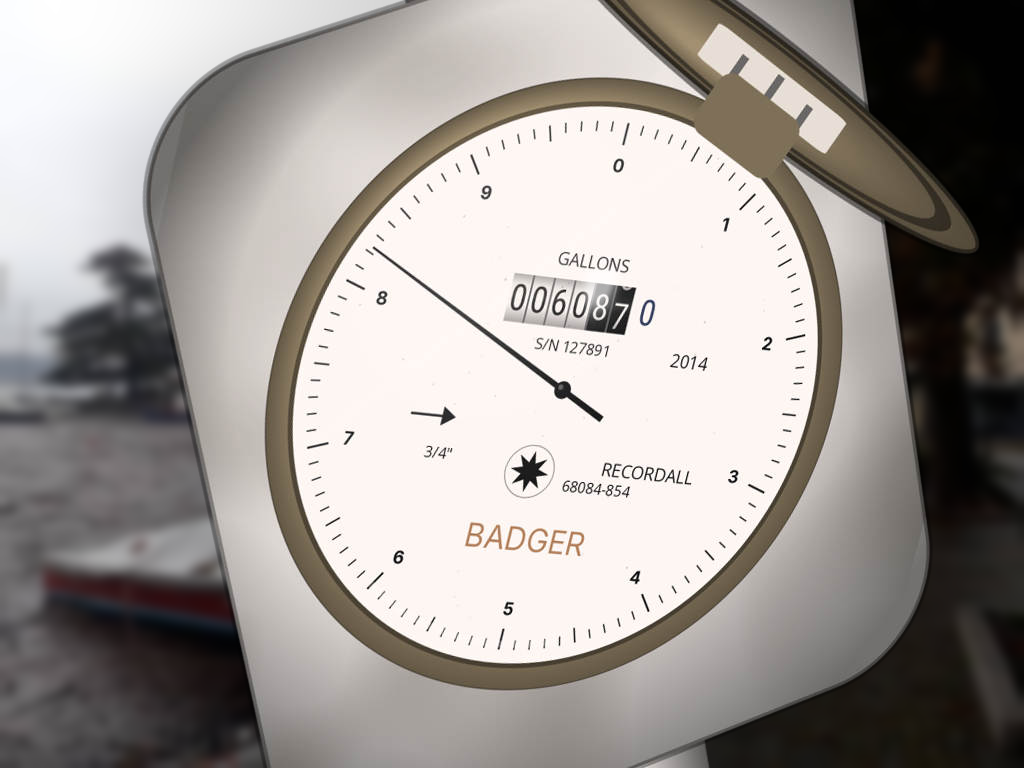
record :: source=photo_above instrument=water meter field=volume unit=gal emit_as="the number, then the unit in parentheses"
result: 60868.2 (gal)
